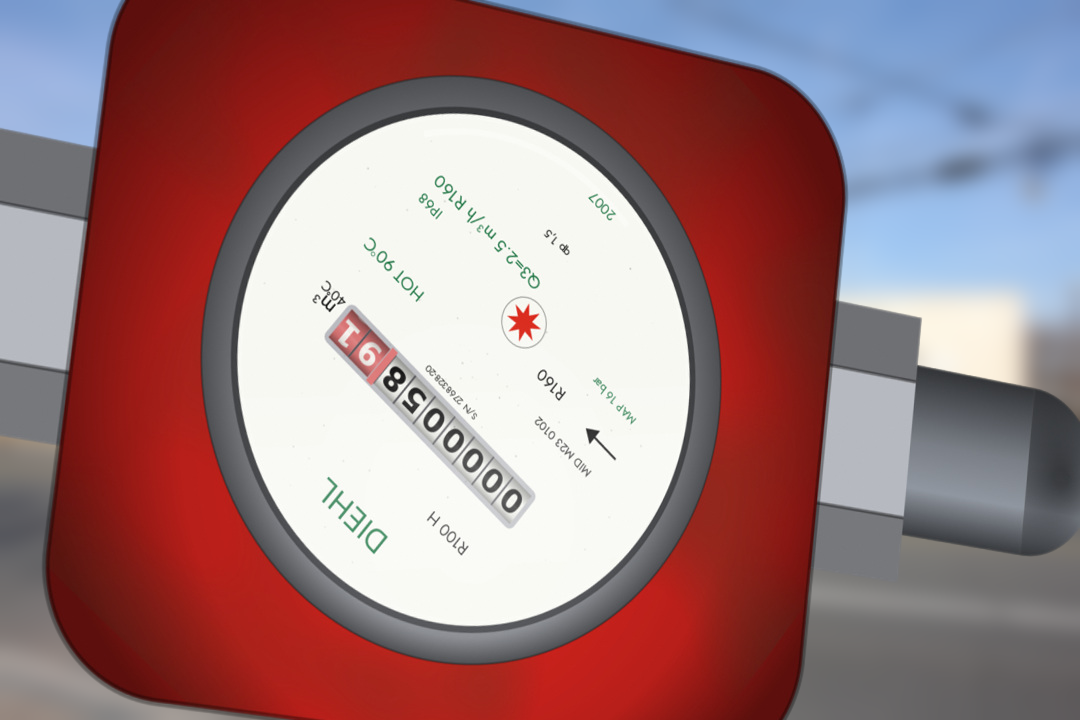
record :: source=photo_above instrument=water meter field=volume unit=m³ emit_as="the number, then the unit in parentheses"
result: 58.91 (m³)
